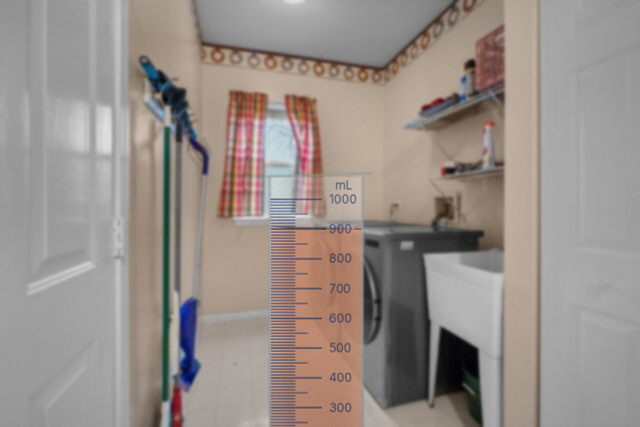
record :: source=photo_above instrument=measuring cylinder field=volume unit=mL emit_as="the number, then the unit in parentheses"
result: 900 (mL)
